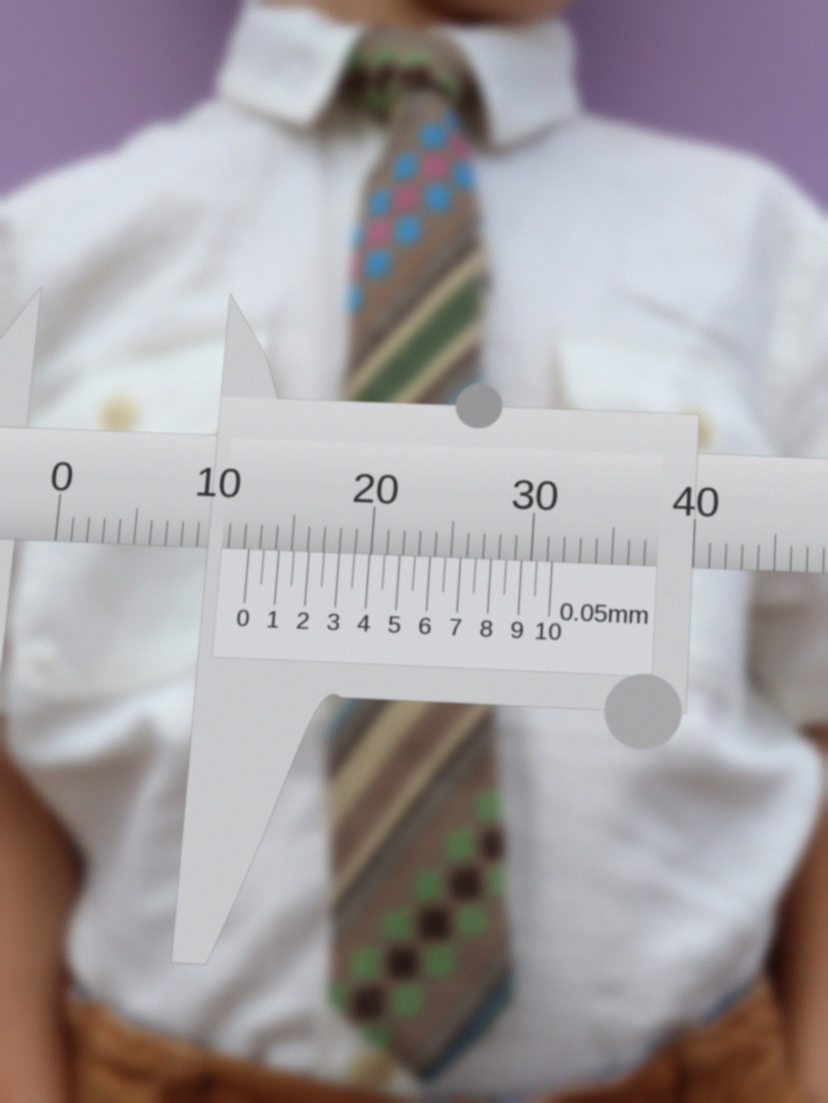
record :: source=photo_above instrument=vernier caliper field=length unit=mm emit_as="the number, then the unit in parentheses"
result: 12.3 (mm)
